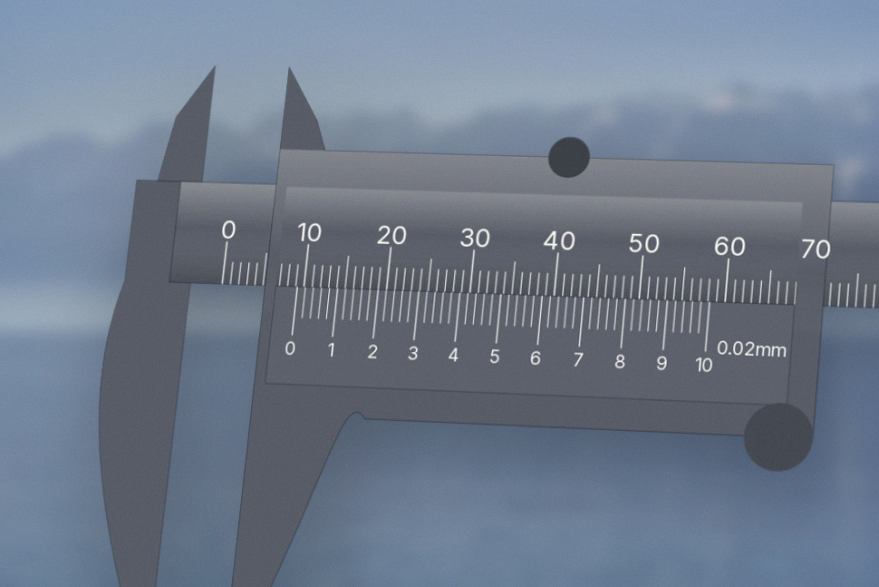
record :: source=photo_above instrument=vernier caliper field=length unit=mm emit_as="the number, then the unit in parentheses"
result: 9.2 (mm)
